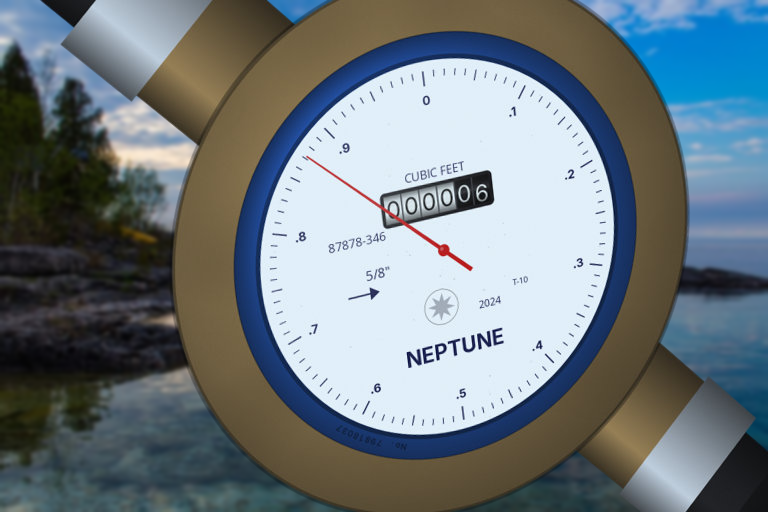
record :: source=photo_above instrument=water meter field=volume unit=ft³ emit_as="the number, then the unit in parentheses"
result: 5.87 (ft³)
